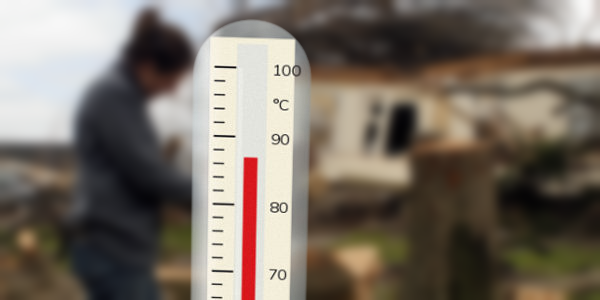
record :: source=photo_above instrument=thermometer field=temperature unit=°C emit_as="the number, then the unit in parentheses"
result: 87 (°C)
